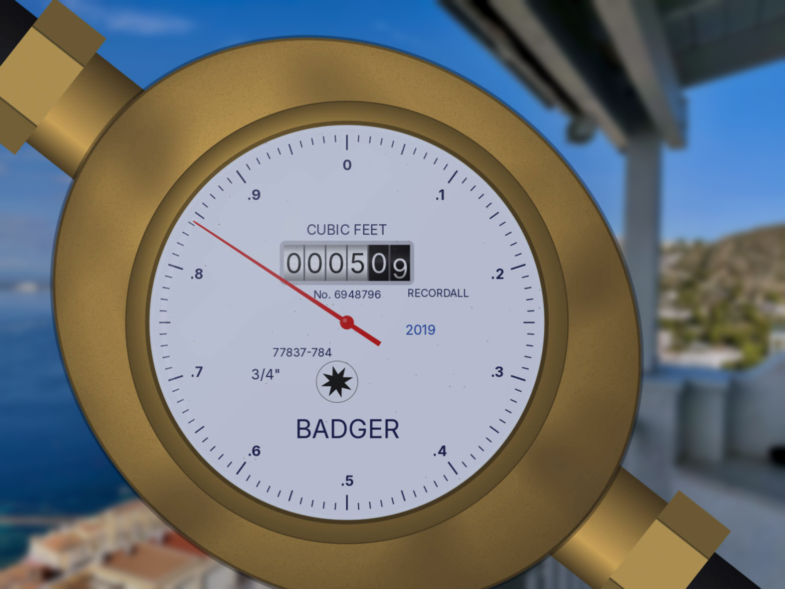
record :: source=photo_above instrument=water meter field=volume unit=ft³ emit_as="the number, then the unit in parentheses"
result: 508.84 (ft³)
